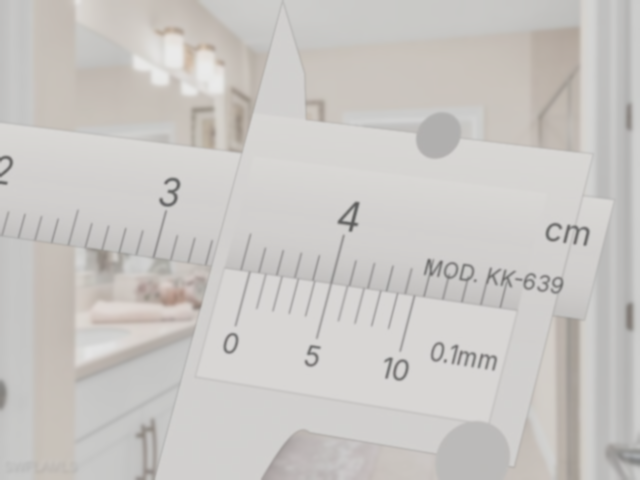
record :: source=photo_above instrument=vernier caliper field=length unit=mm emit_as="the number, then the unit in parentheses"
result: 35.5 (mm)
